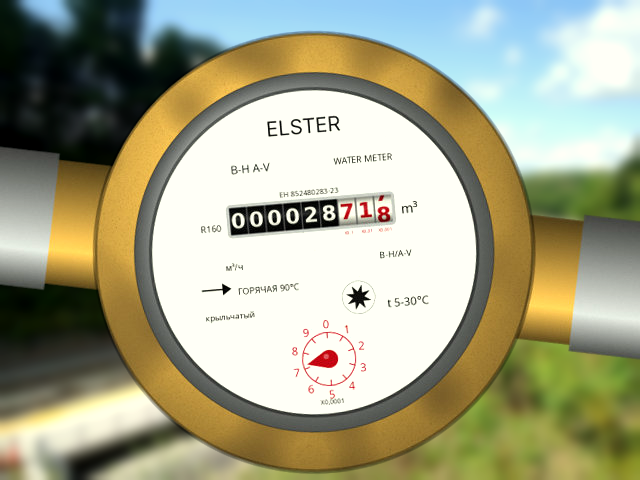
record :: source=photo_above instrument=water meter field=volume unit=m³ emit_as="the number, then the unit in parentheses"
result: 28.7177 (m³)
